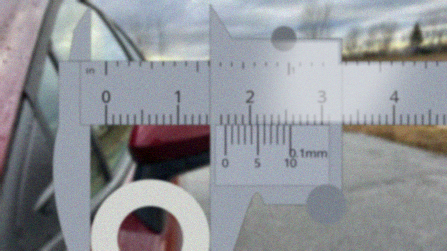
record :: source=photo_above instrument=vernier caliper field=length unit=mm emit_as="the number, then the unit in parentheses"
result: 16.6 (mm)
